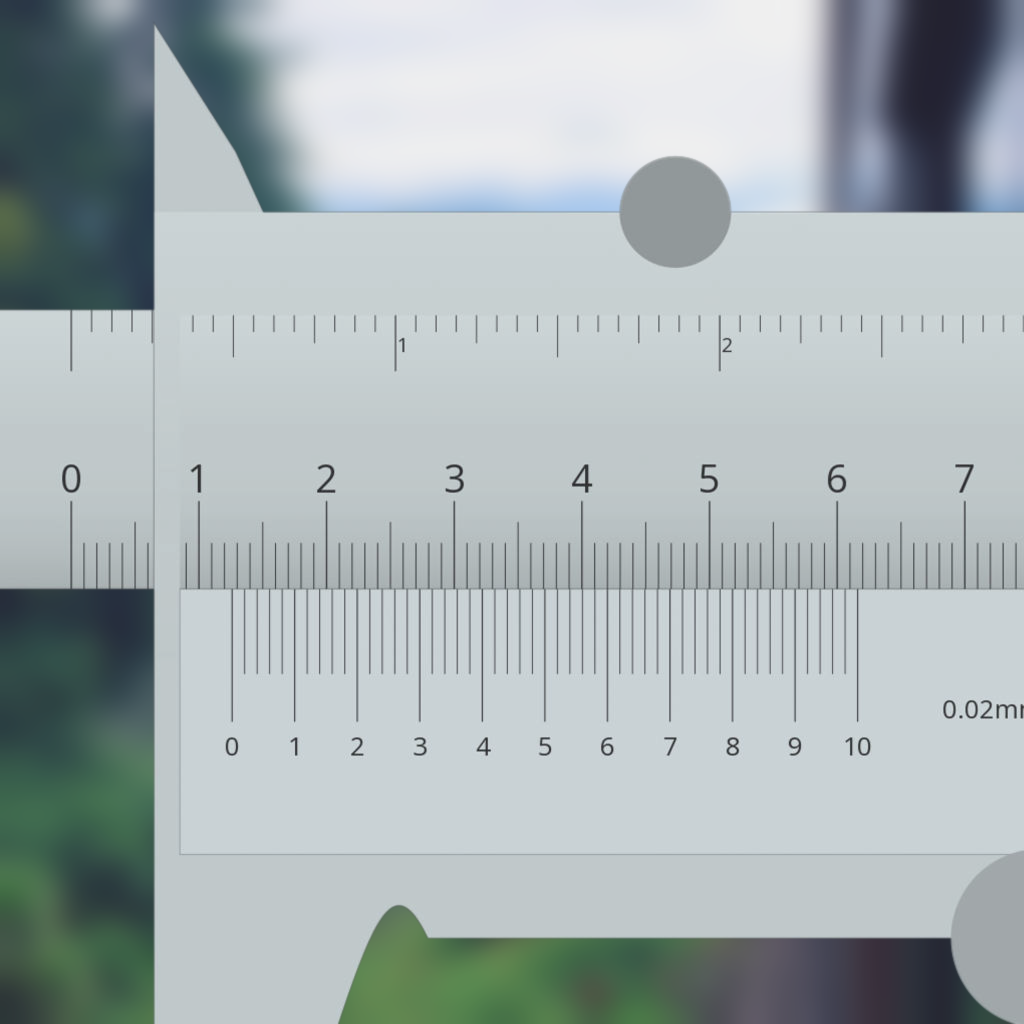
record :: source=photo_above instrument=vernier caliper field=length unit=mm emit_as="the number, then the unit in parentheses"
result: 12.6 (mm)
